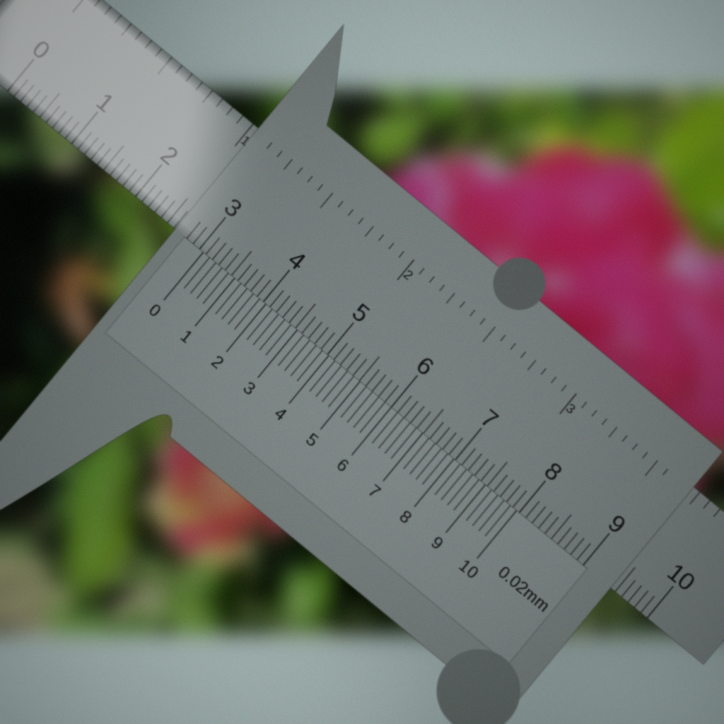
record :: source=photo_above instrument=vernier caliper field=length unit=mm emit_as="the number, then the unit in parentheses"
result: 30.6 (mm)
